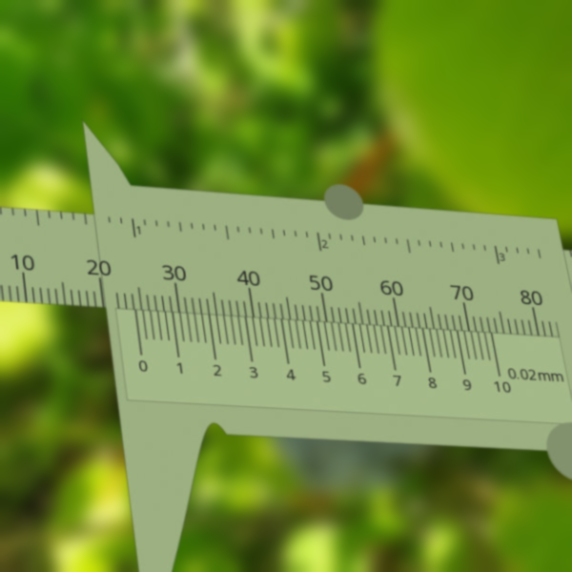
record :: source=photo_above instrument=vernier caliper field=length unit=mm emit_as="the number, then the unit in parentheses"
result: 24.2 (mm)
